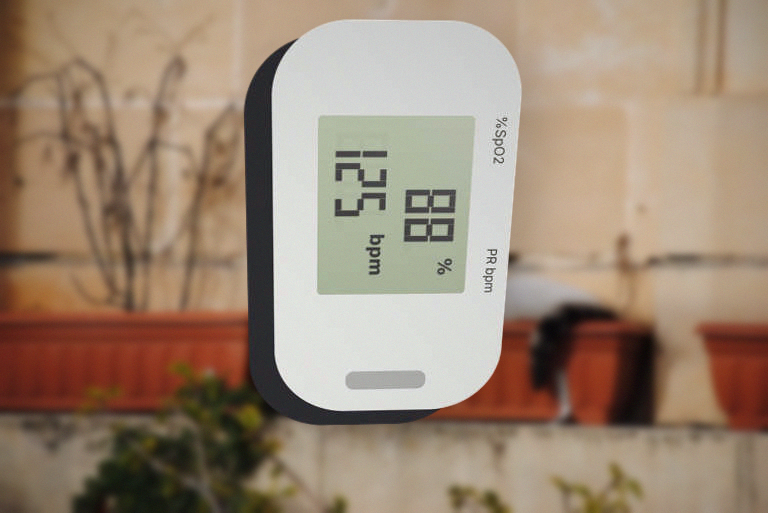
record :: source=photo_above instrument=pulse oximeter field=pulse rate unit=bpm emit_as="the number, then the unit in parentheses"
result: 125 (bpm)
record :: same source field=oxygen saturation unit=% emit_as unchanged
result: 88 (%)
